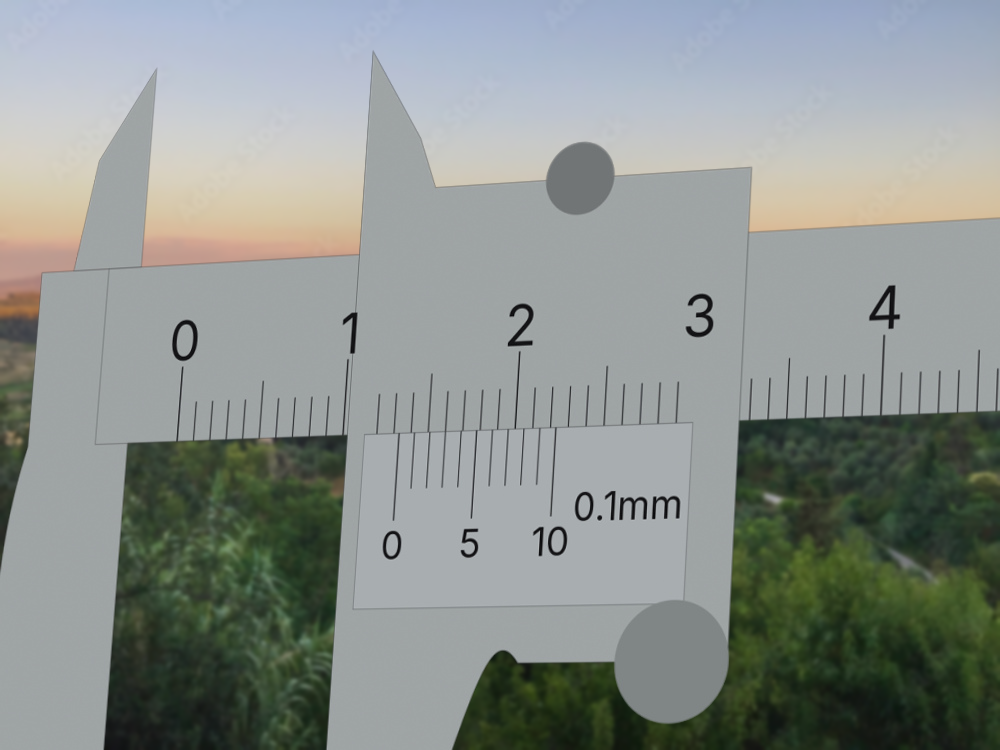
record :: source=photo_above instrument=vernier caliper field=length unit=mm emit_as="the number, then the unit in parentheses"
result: 13.3 (mm)
